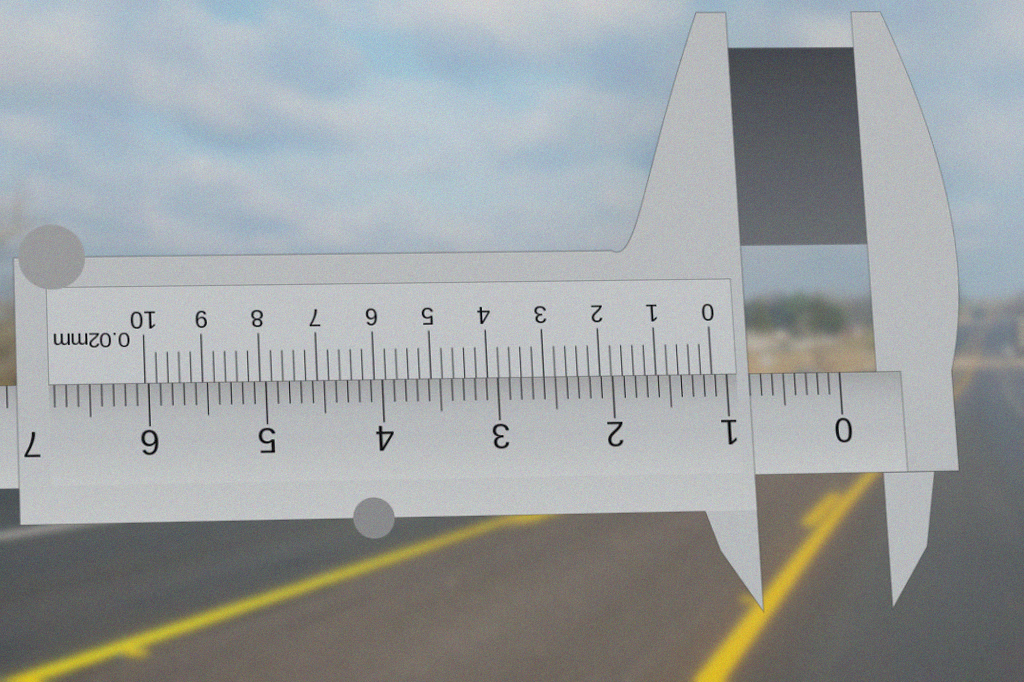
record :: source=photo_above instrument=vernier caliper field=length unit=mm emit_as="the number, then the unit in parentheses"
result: 11.3 (mm)
